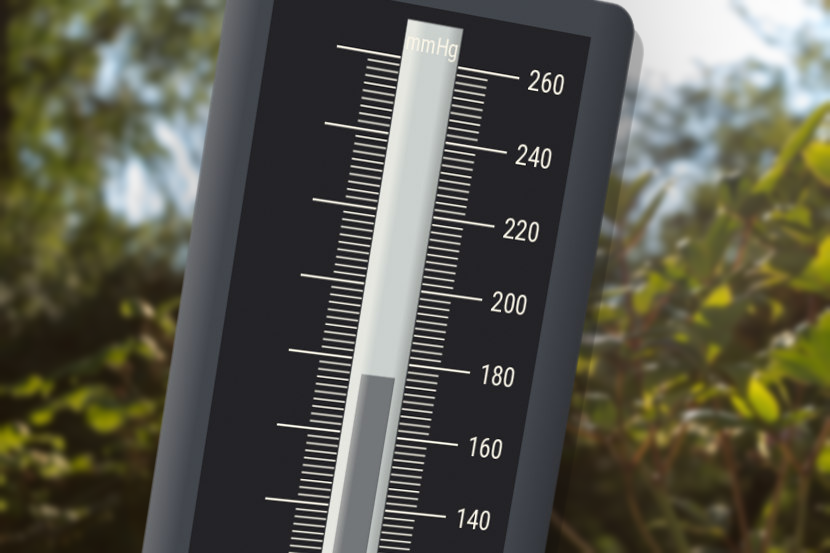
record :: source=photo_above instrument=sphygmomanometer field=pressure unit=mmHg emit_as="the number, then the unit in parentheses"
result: 176 (mmHg)
